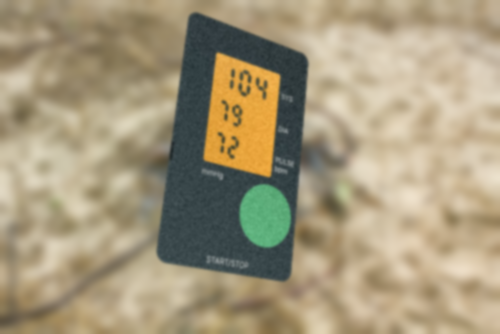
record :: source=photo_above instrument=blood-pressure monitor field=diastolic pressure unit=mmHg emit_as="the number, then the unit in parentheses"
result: 79 (mmHg)
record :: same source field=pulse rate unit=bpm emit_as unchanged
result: 72 (bpm)
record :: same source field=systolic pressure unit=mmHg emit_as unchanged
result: 104 (mmHg)
